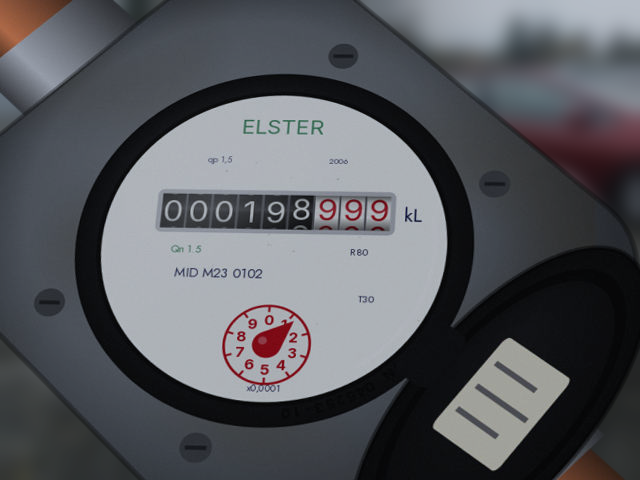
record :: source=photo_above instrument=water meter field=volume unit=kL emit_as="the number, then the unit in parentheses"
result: 198.9991 (kL)
